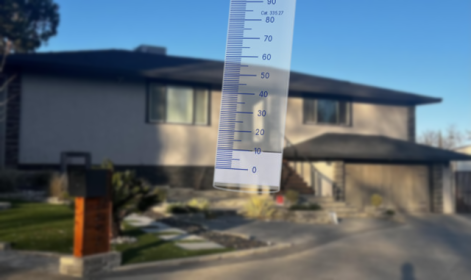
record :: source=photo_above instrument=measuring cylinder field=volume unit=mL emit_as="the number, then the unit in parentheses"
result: 10 (mL)
